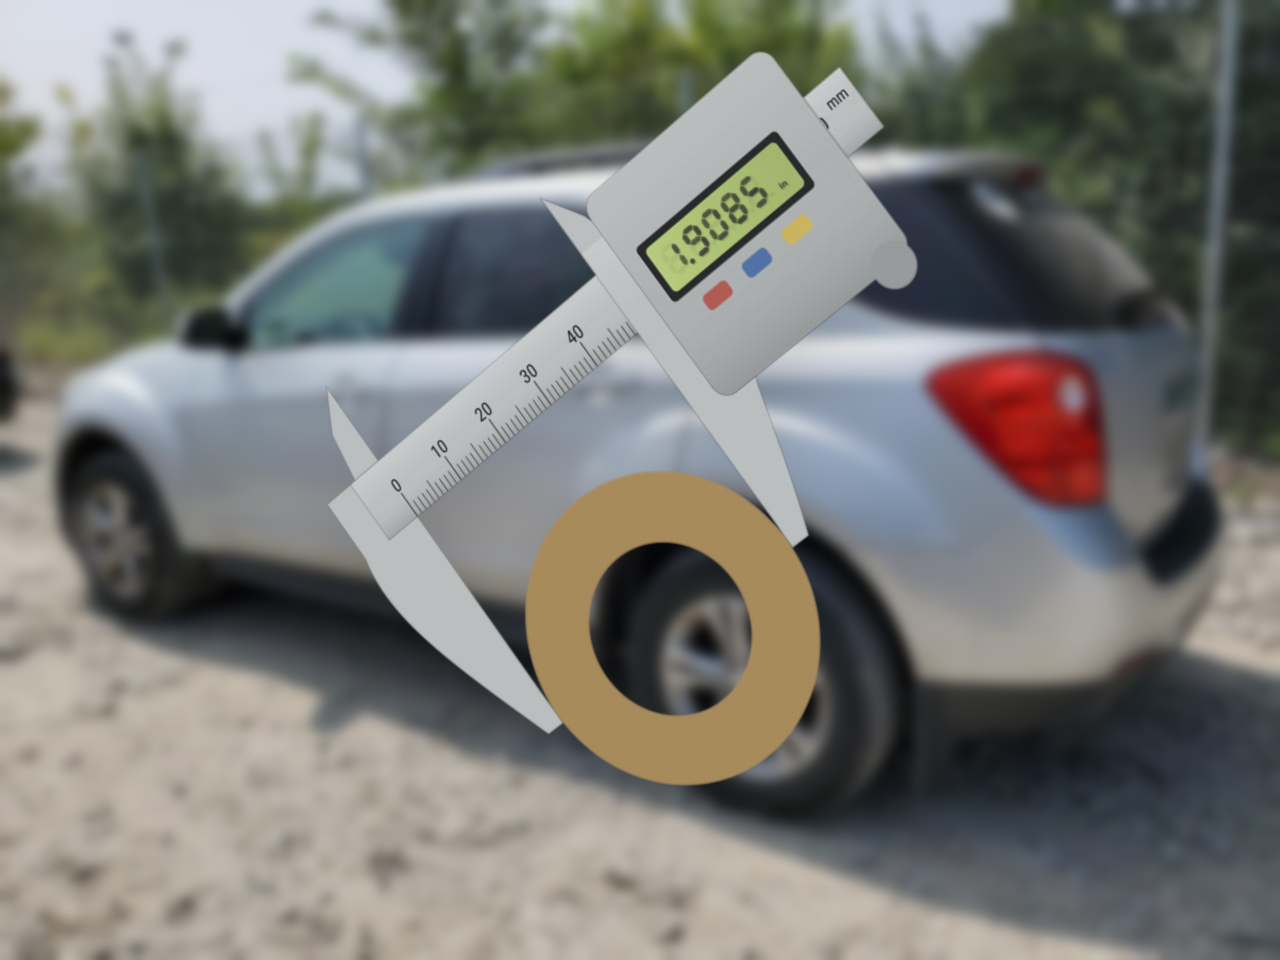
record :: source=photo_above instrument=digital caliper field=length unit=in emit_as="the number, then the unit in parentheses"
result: 1.9085 (in)
